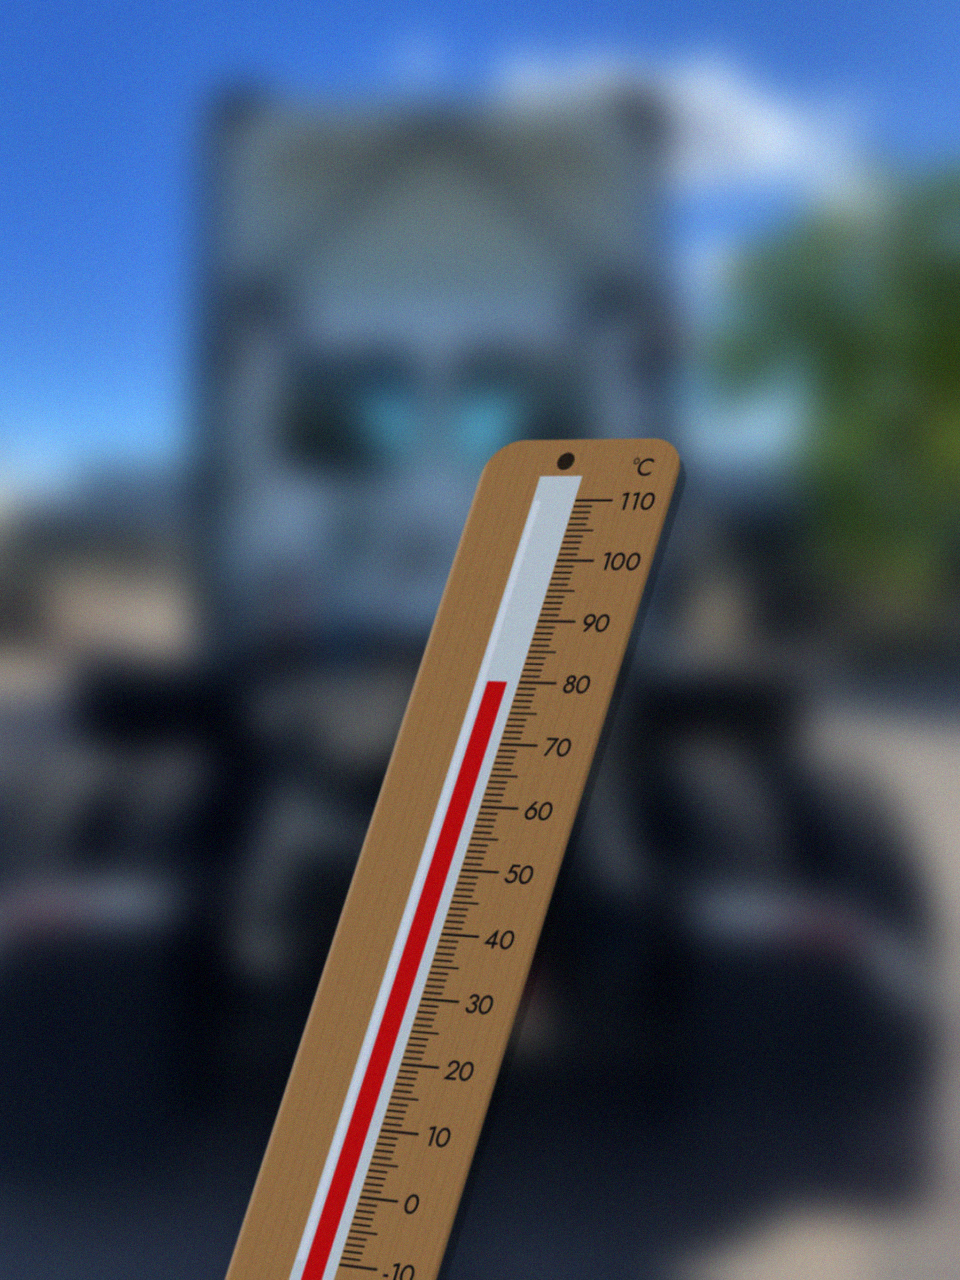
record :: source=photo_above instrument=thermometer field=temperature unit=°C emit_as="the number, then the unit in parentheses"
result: 80 (°C)
